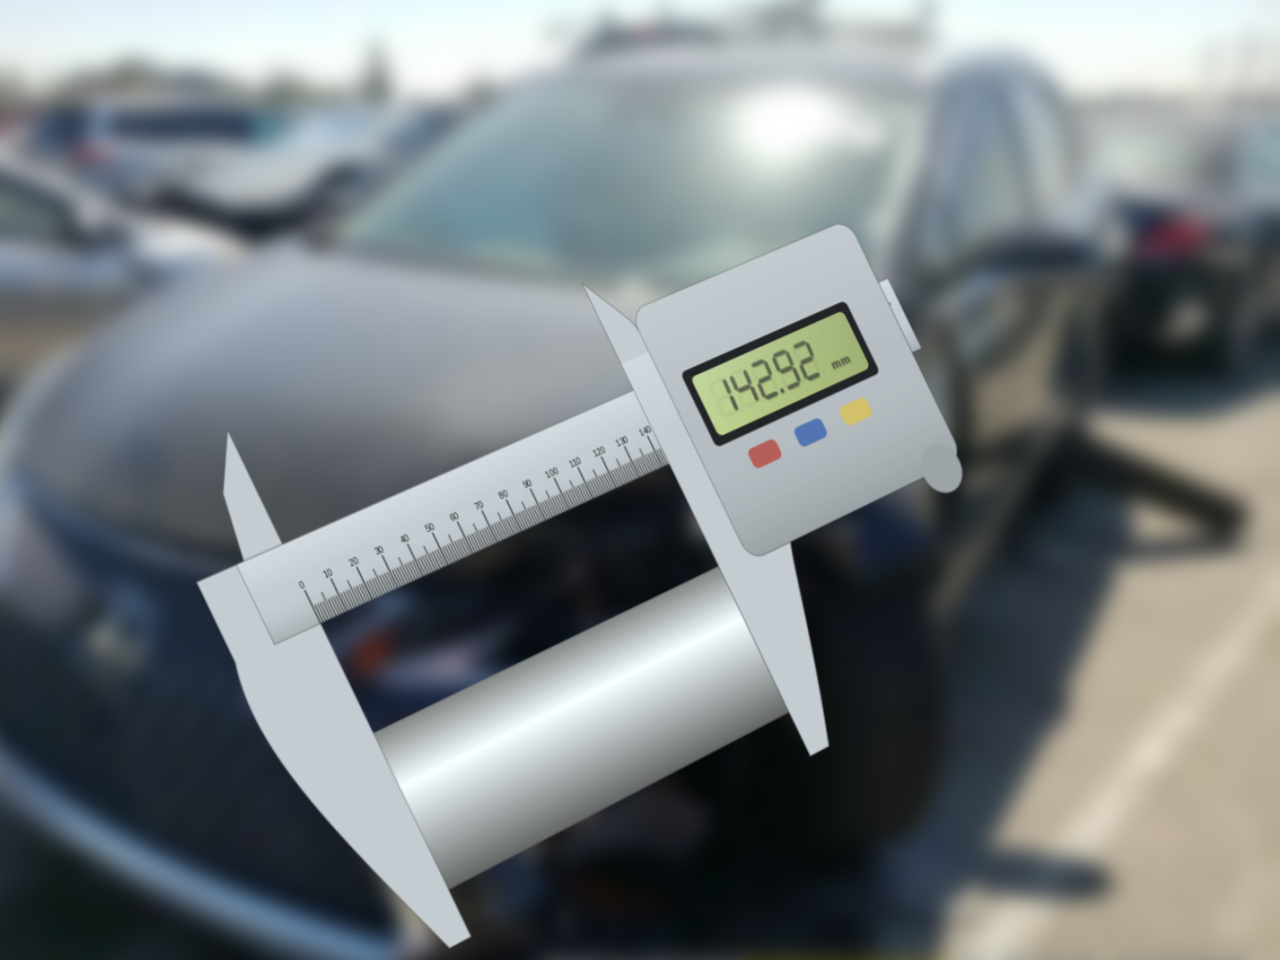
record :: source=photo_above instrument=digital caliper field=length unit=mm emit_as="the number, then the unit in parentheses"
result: 142.92 (mm)
